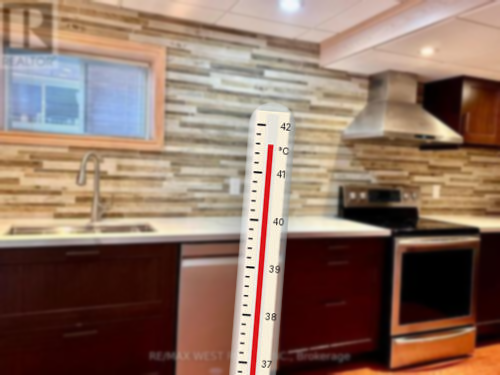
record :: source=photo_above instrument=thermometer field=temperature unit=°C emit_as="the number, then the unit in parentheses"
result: 41.6 (°C)
